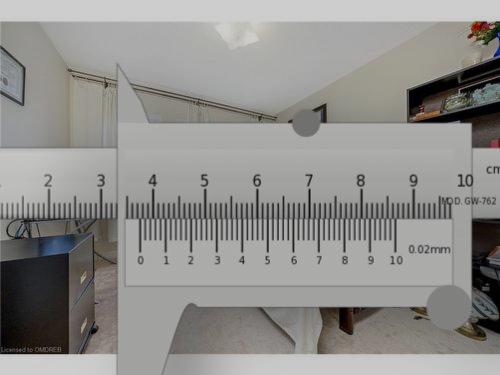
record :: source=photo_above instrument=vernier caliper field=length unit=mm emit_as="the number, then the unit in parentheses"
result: 37.5 (mm)
